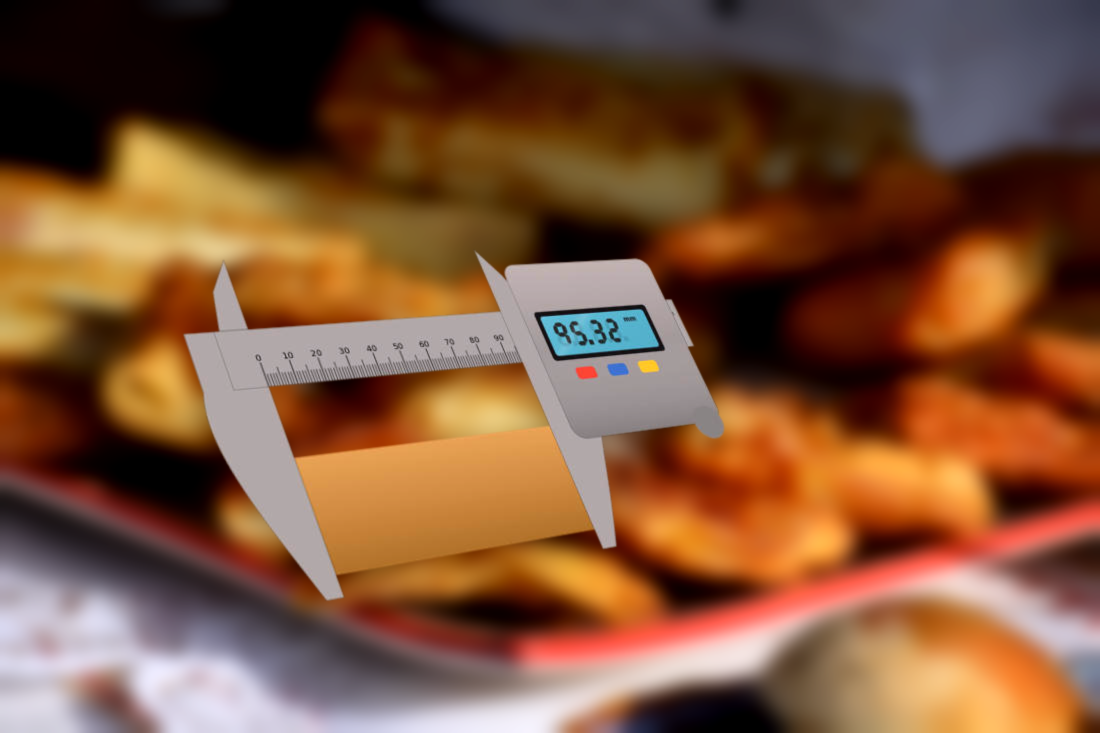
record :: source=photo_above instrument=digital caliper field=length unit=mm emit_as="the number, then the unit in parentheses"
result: 95.32 (mm)
